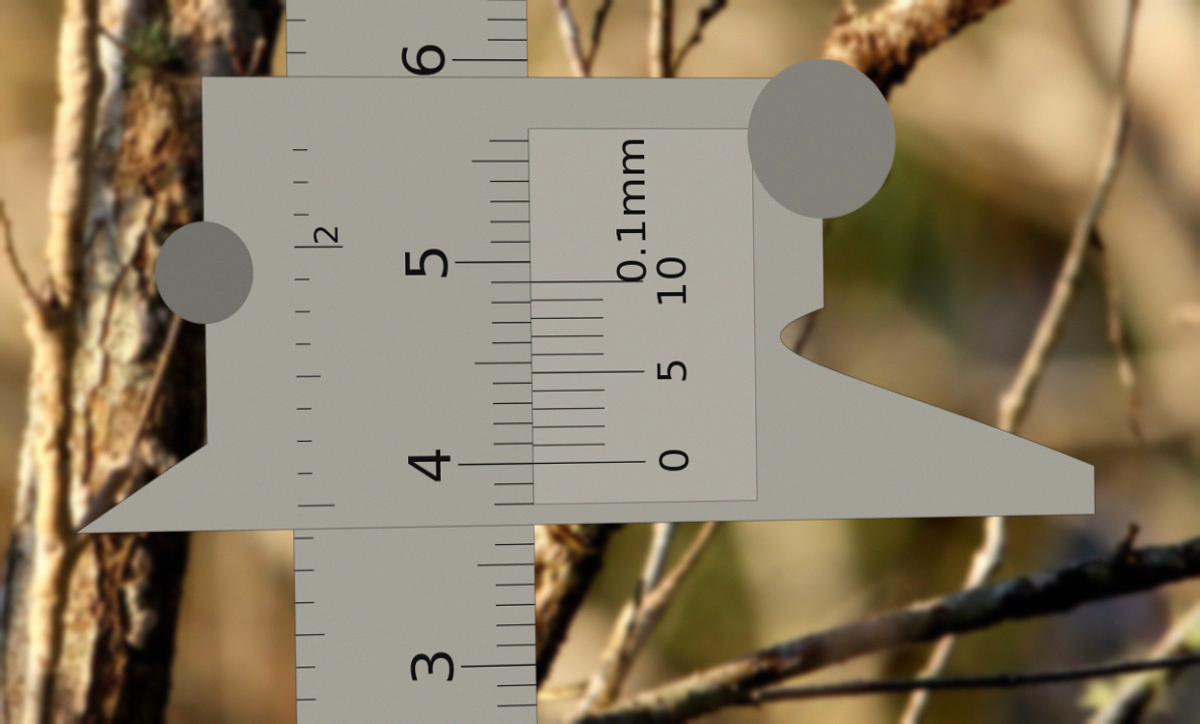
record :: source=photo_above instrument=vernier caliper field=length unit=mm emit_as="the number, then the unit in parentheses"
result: 40.0 (mm)
